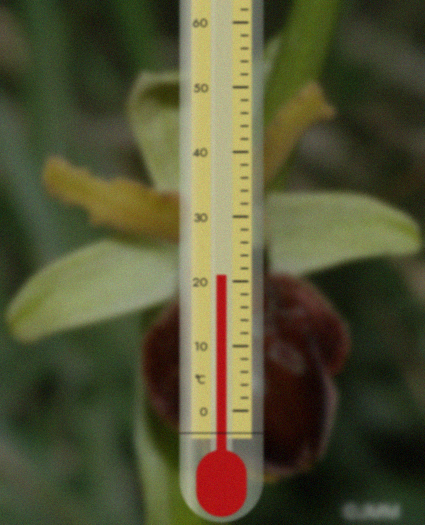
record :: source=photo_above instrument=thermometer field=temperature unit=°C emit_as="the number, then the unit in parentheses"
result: 21 (°C)
